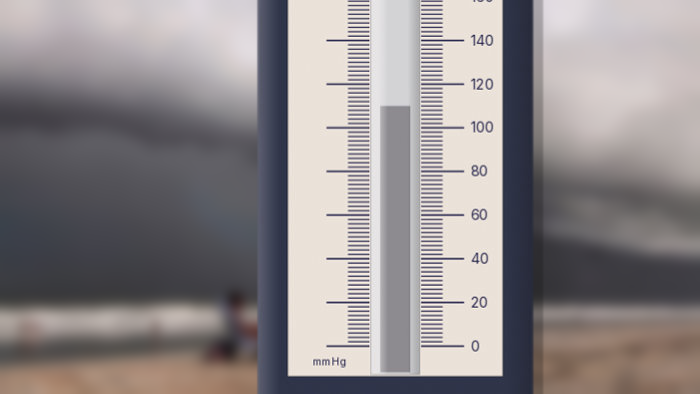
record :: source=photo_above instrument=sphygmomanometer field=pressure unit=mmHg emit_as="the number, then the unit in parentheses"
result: 110 (mmHg)
